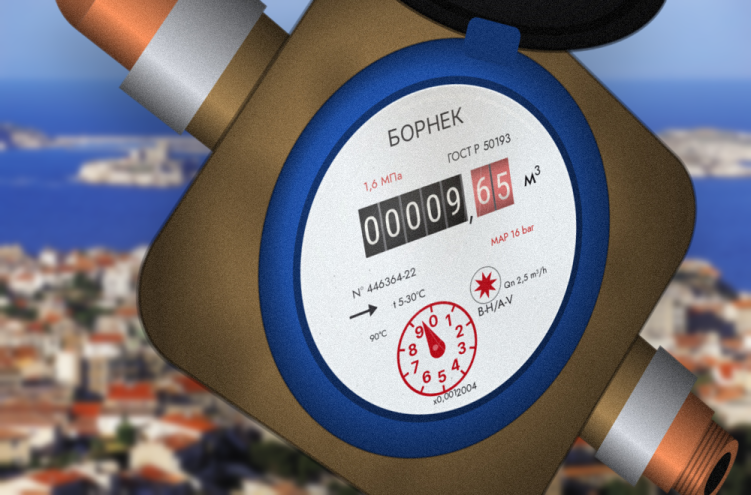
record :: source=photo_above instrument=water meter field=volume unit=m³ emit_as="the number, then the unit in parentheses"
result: 9.649 (m³)
